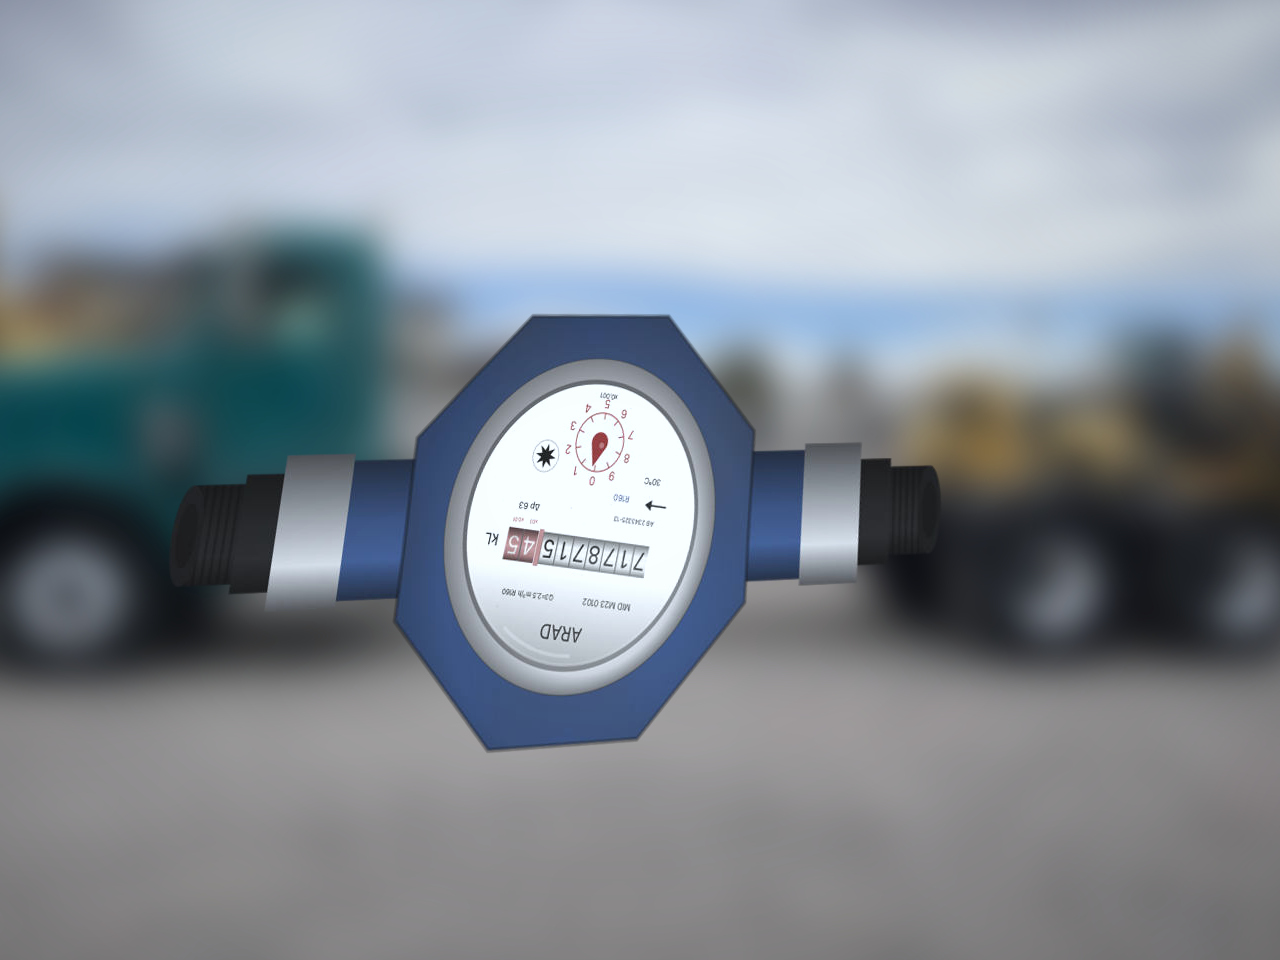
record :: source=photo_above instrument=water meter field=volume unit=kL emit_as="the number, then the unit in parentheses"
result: 7178715.450 (kL)
